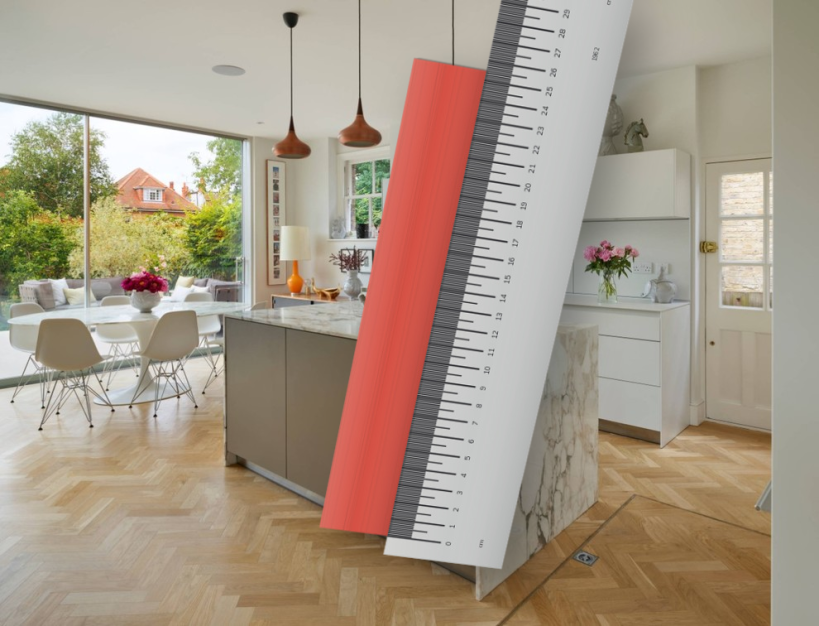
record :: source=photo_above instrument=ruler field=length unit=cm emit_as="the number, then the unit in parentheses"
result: 25.5 (cm)
